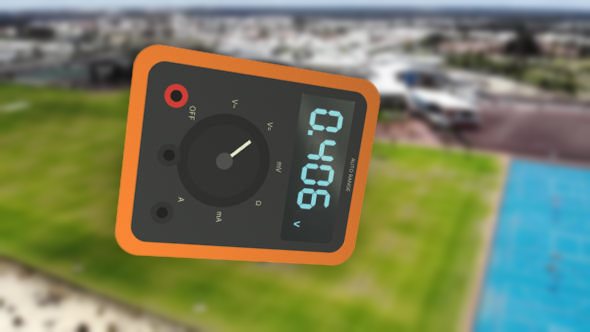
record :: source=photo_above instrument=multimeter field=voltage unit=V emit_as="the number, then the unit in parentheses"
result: 0.406 (V)
